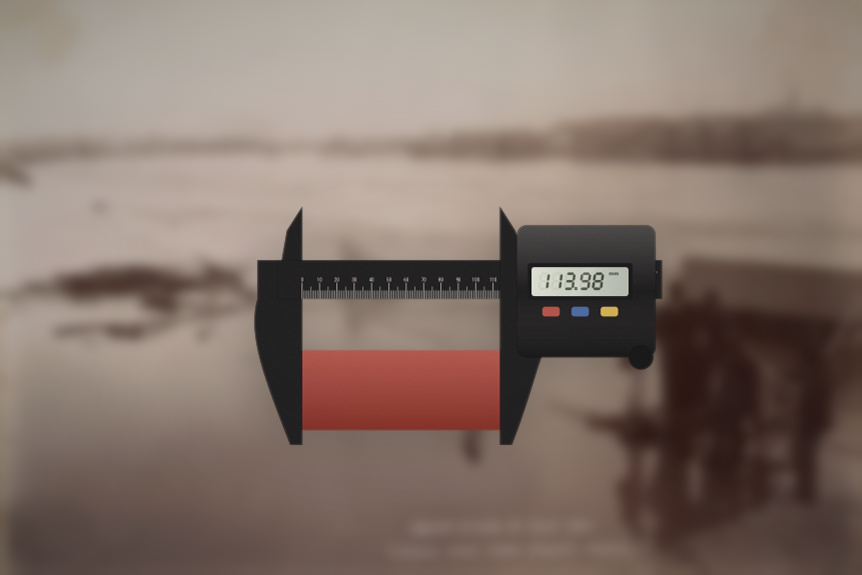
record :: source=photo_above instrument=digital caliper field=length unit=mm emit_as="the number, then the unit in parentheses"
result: 113.98 (mm)
